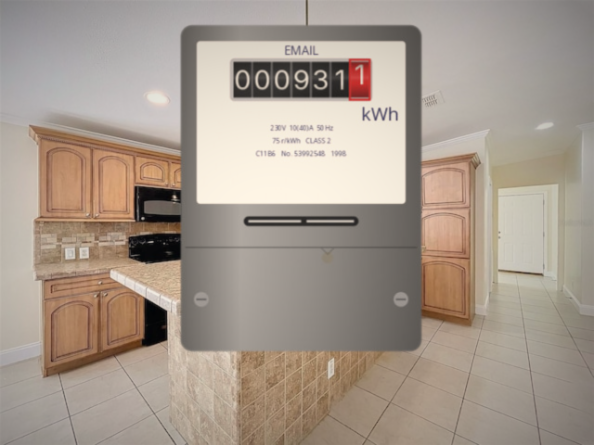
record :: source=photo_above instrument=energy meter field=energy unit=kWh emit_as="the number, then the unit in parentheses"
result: 931.1 (kWh)
